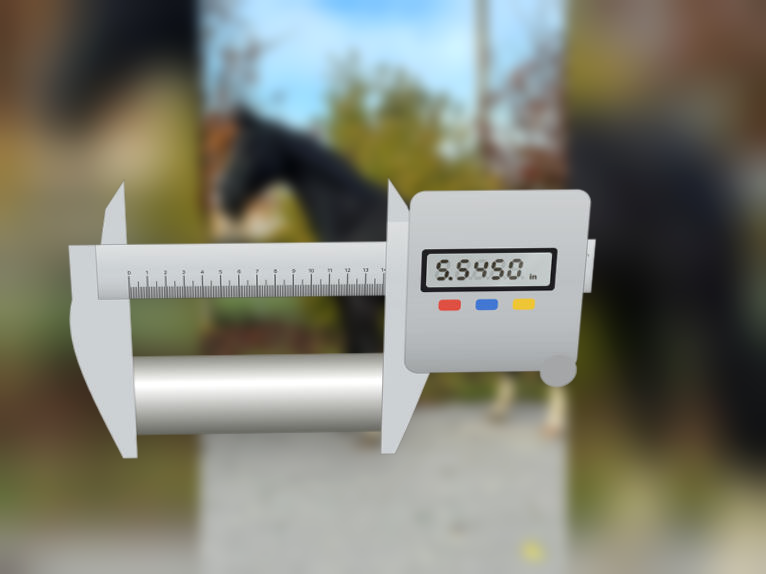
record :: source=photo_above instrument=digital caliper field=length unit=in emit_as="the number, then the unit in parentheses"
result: 5.5450 (in)
